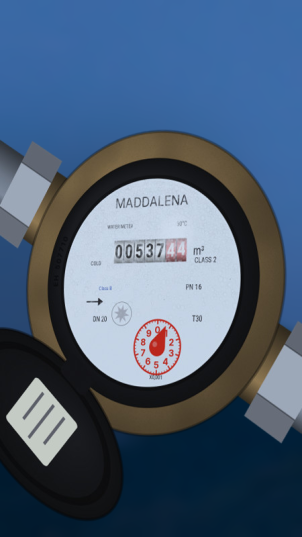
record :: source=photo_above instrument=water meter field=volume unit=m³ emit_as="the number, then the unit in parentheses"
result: 537.440 (m³)
